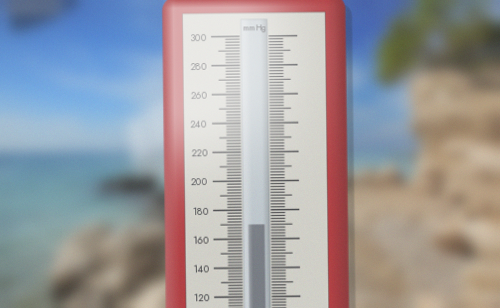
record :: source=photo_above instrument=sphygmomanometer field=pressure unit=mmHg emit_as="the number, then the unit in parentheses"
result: 170 (mmHg)
